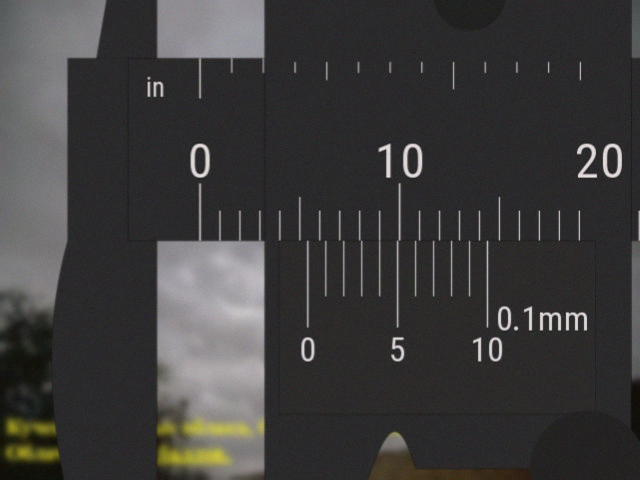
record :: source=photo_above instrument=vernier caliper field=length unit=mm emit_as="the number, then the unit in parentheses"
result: 5.4 (mm)
